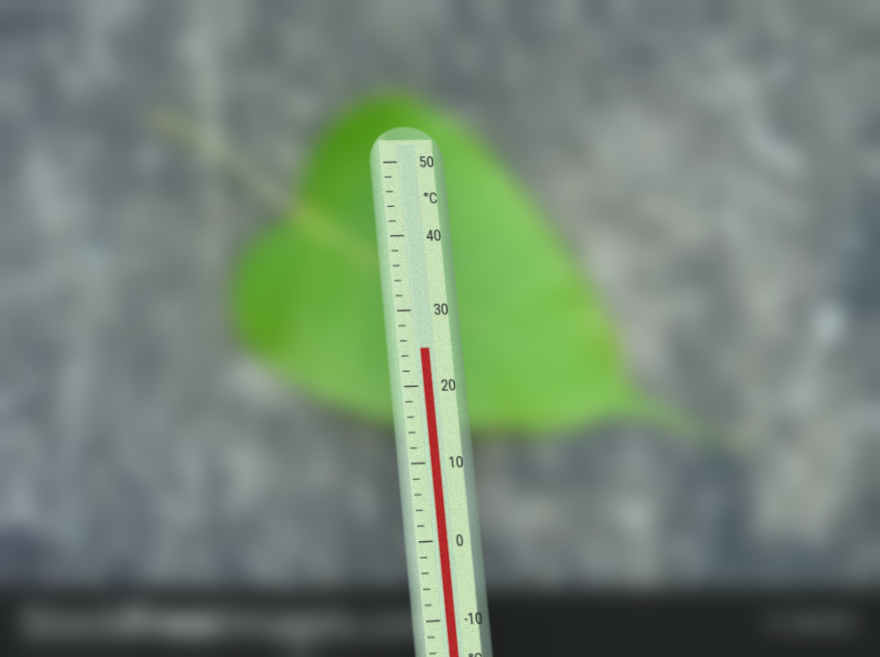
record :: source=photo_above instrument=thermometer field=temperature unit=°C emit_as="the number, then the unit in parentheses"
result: 25 (°C)
